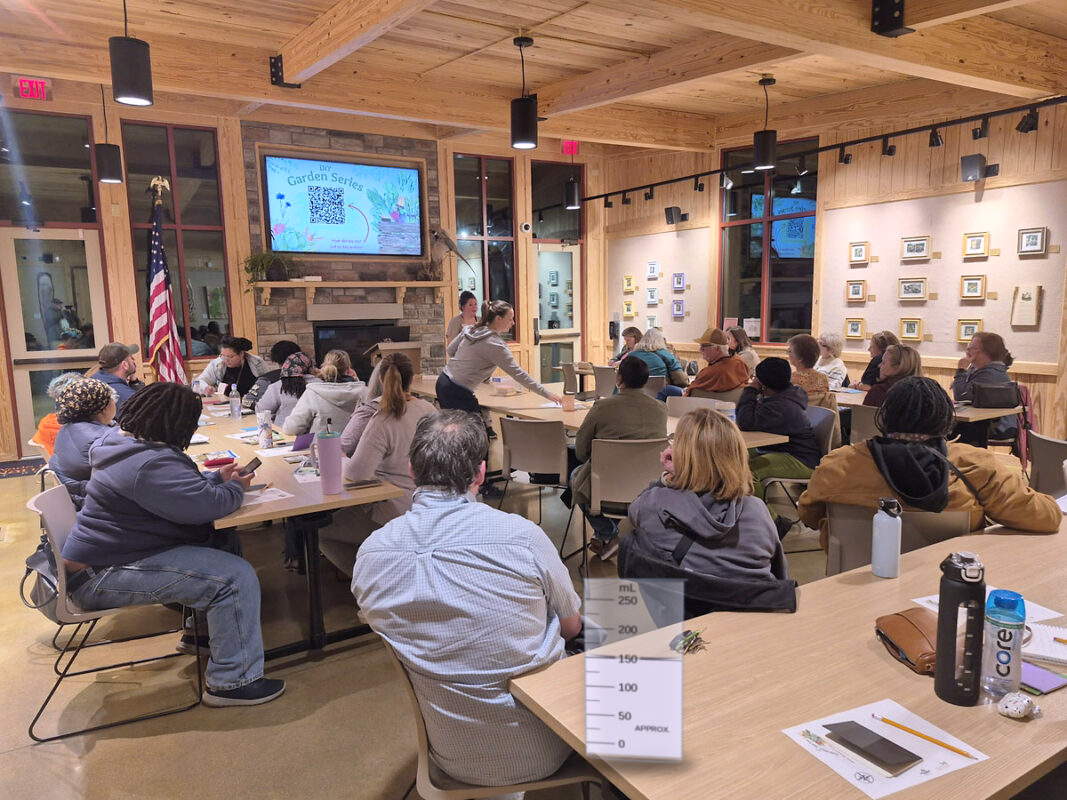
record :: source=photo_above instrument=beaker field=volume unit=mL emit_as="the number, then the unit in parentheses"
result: 150 (mL)
